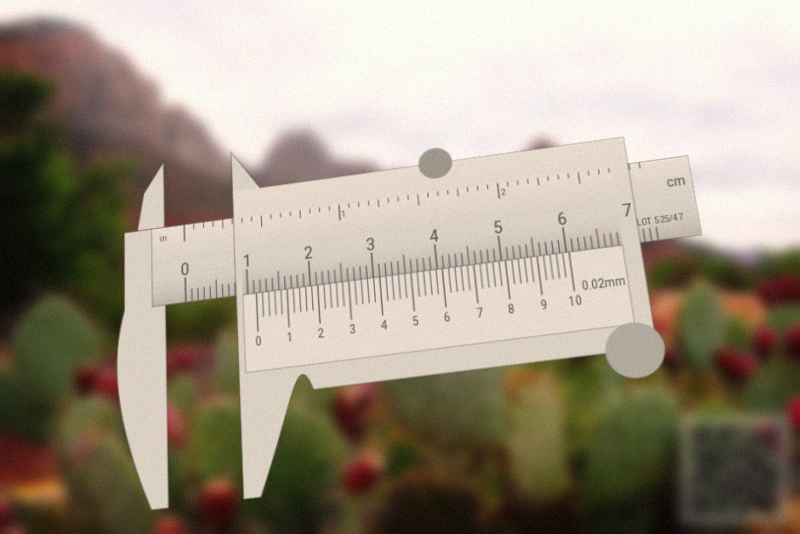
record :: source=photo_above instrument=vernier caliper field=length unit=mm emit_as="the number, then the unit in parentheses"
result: 11.4 (mm)
